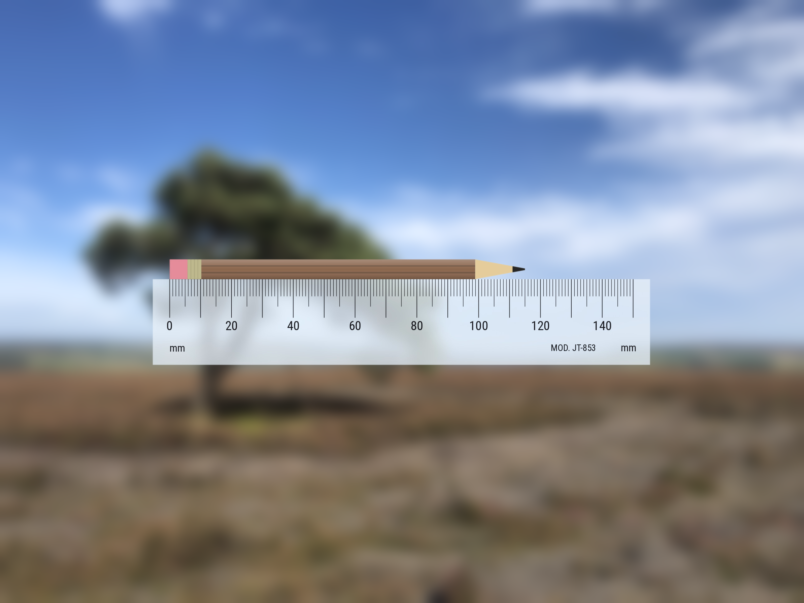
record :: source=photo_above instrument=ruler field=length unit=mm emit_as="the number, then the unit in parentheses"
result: 115 (mm)
